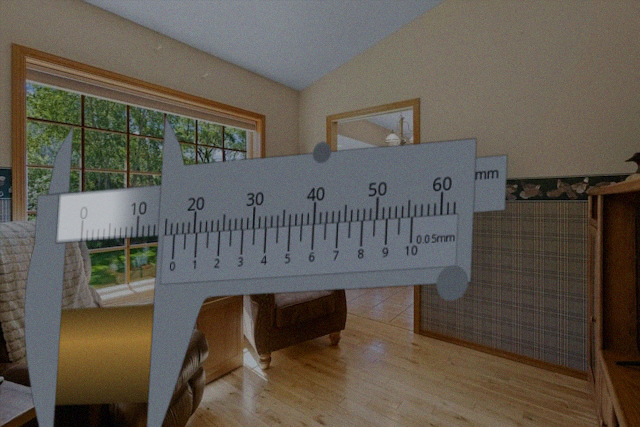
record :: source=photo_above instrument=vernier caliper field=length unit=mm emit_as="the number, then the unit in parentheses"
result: 16.5 (mm)
